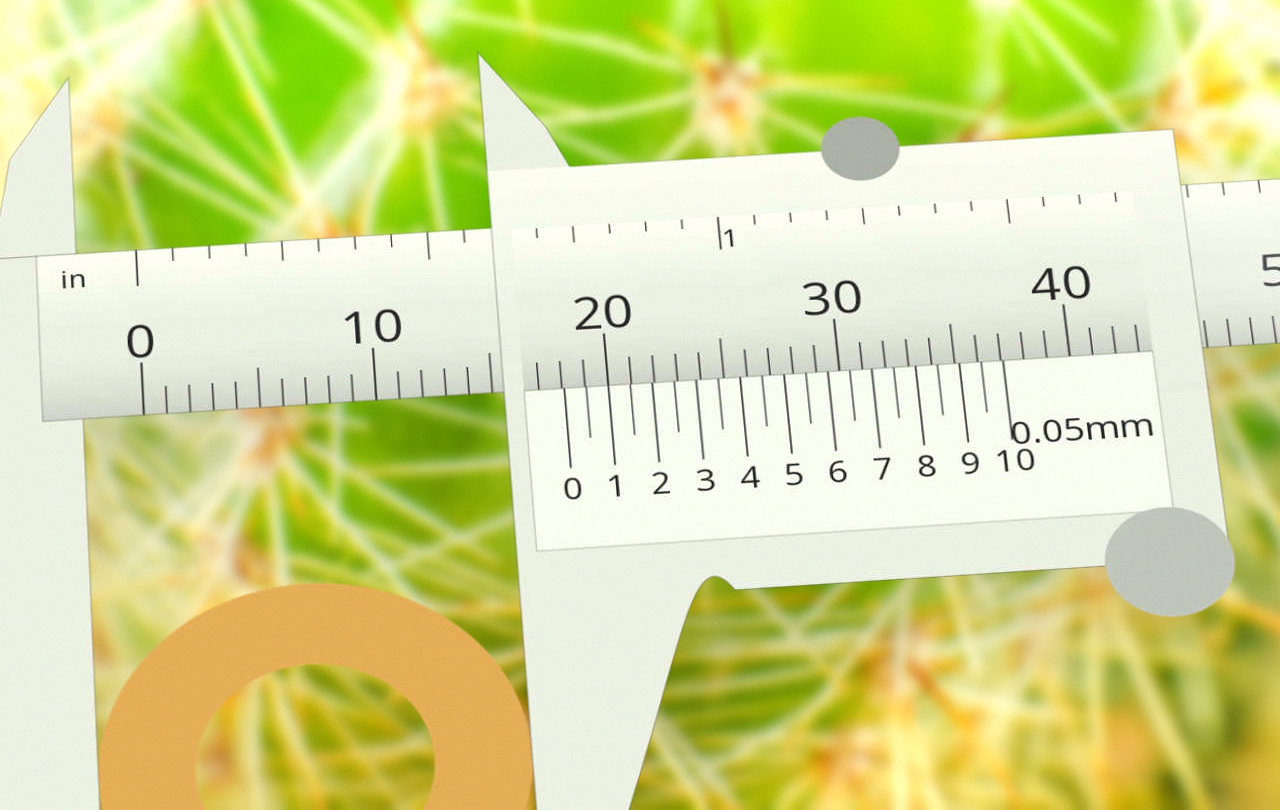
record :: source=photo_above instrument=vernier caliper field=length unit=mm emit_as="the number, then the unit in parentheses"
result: 18.1 (mm)
